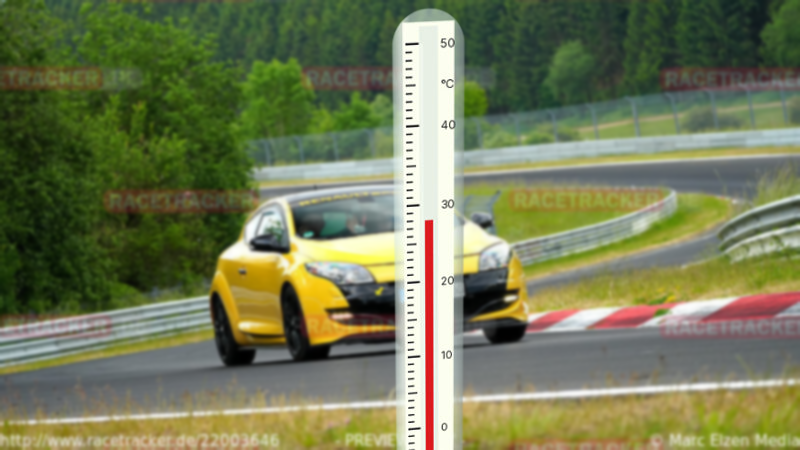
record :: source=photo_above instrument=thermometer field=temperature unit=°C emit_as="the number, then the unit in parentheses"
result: 28 (°C)
